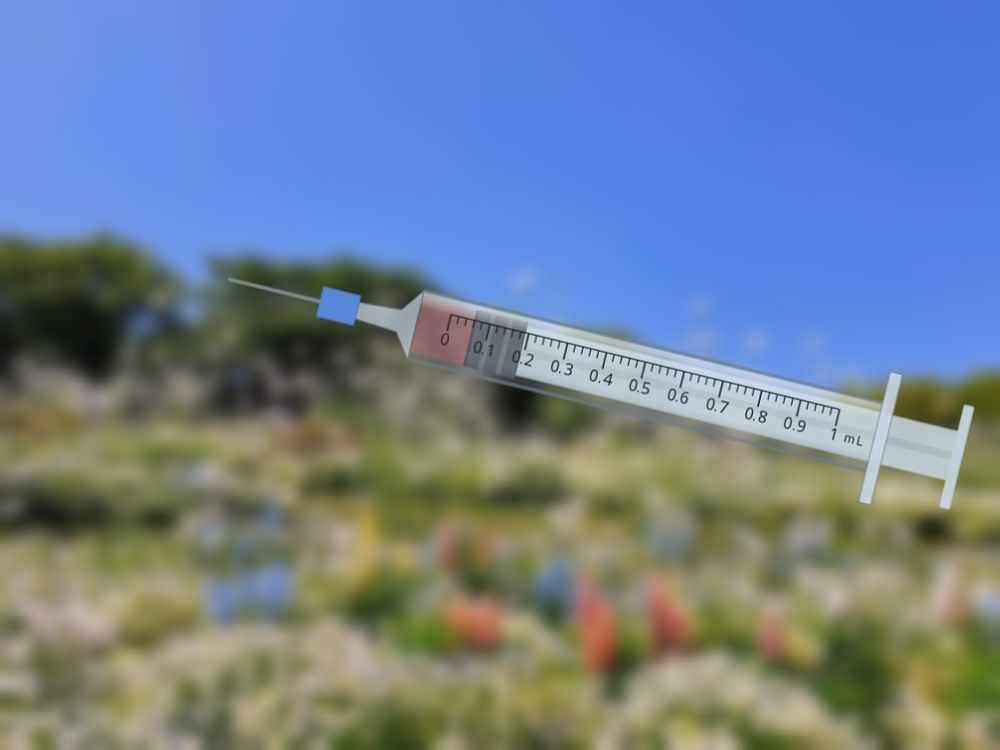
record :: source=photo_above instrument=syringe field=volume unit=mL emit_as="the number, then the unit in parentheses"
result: 0.06 (mL)
